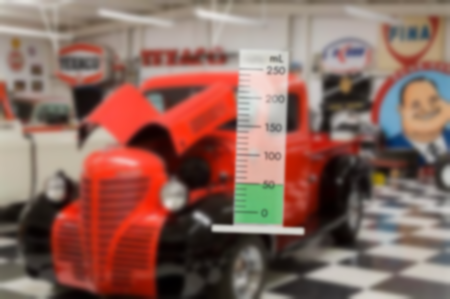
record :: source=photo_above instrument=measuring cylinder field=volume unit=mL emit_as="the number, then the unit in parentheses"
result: 50 (mL)
